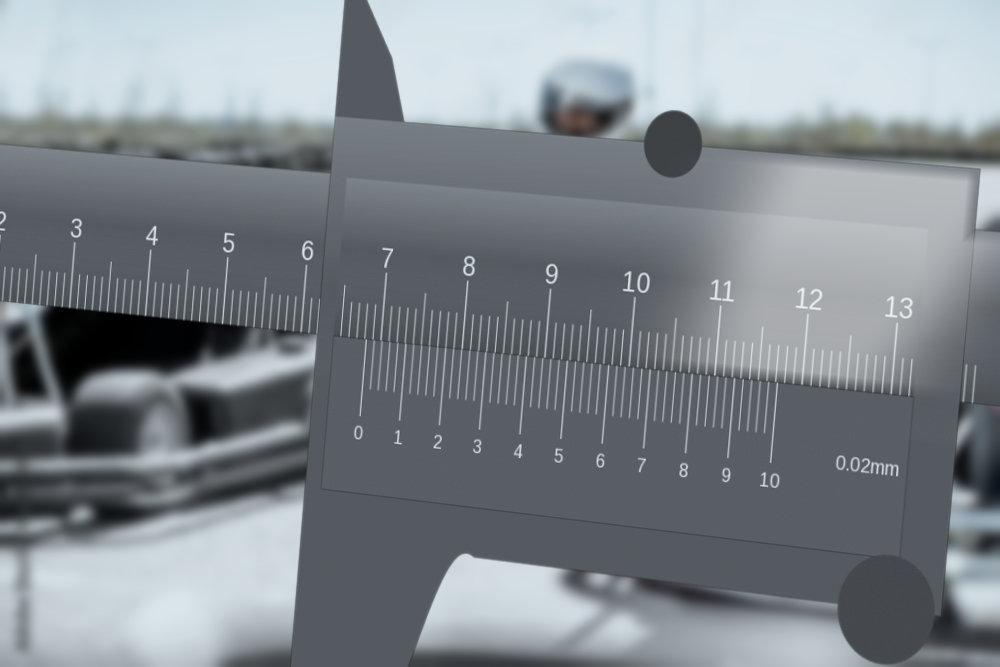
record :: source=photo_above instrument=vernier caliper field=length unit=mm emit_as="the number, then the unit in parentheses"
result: 68.2 (mm)
